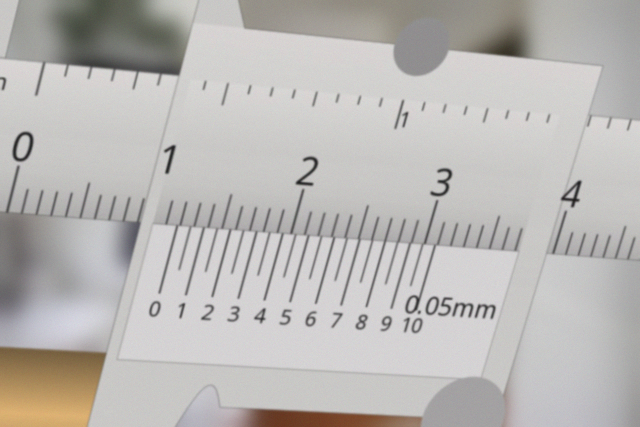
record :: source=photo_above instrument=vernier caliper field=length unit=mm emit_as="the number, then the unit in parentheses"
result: 11.8 (mm)
